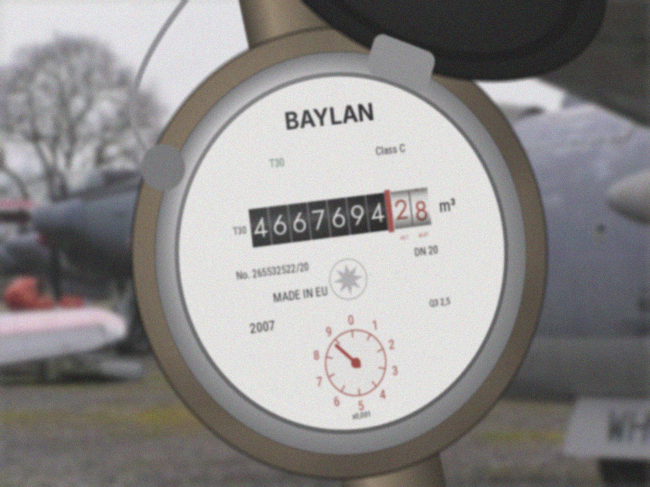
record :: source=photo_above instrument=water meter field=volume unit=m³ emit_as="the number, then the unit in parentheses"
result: 4667694.278 (m³)
